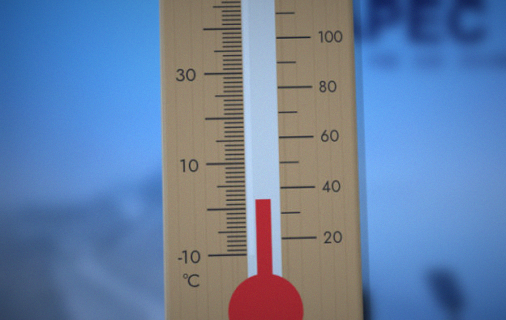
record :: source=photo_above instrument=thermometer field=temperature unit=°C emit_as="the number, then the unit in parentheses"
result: 2 (°C)
